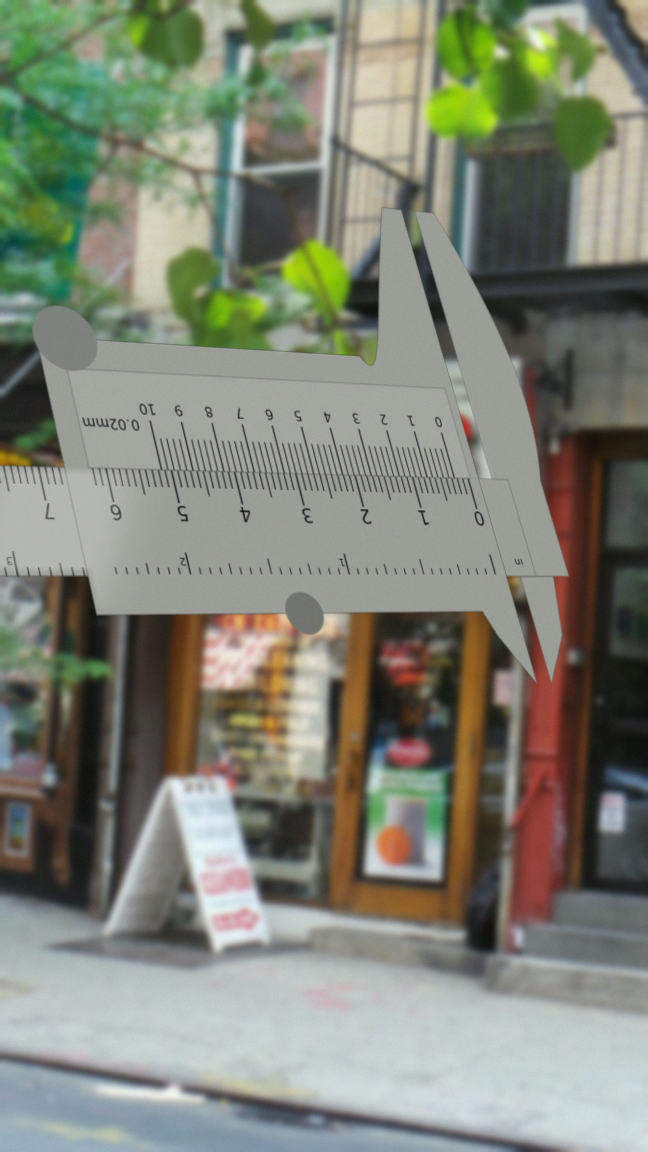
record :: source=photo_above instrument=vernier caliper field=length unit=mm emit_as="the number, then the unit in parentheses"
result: 2.5 (mm)
